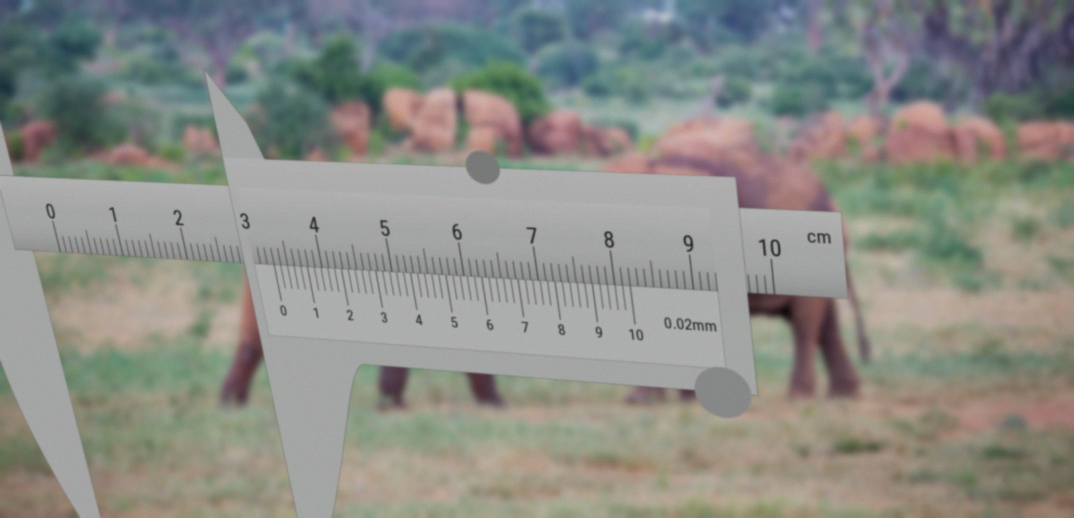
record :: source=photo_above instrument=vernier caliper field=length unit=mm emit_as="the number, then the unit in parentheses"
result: 33.0 (mm)
